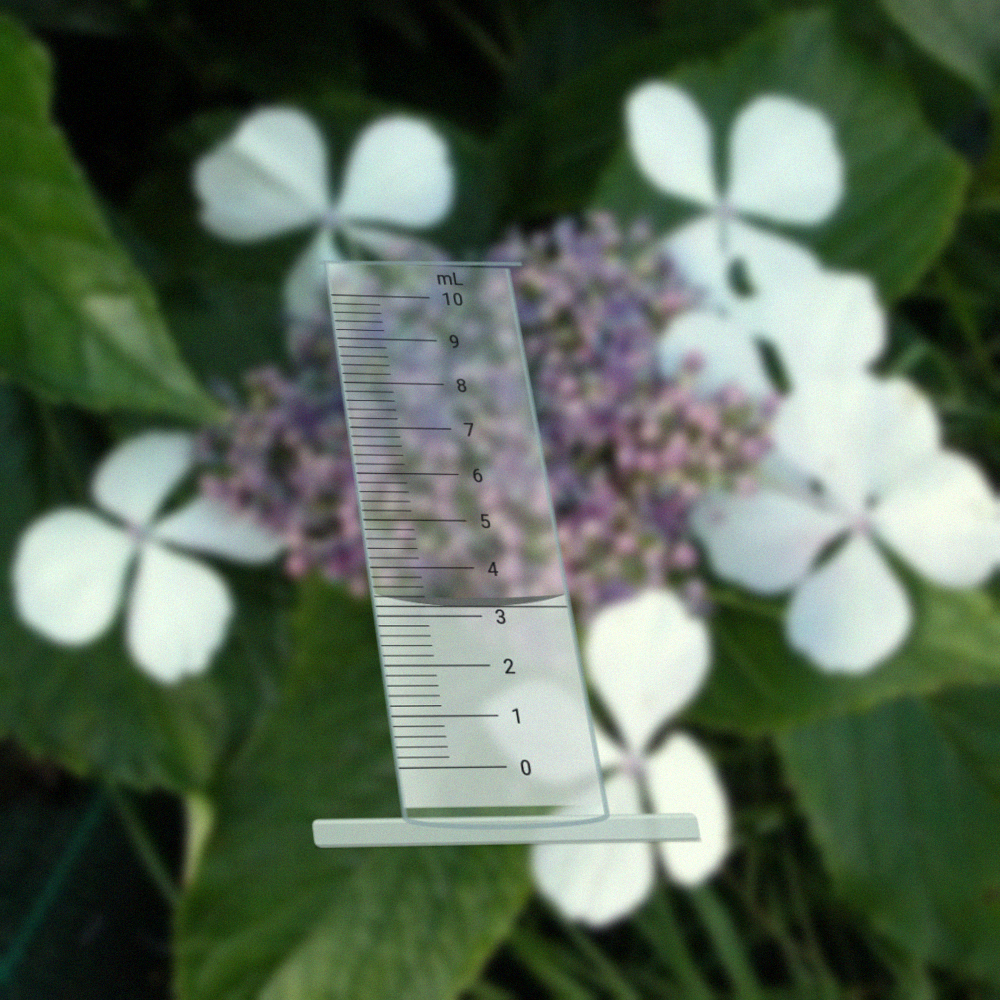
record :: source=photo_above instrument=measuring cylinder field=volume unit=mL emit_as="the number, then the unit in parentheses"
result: 3.2 (mL)
